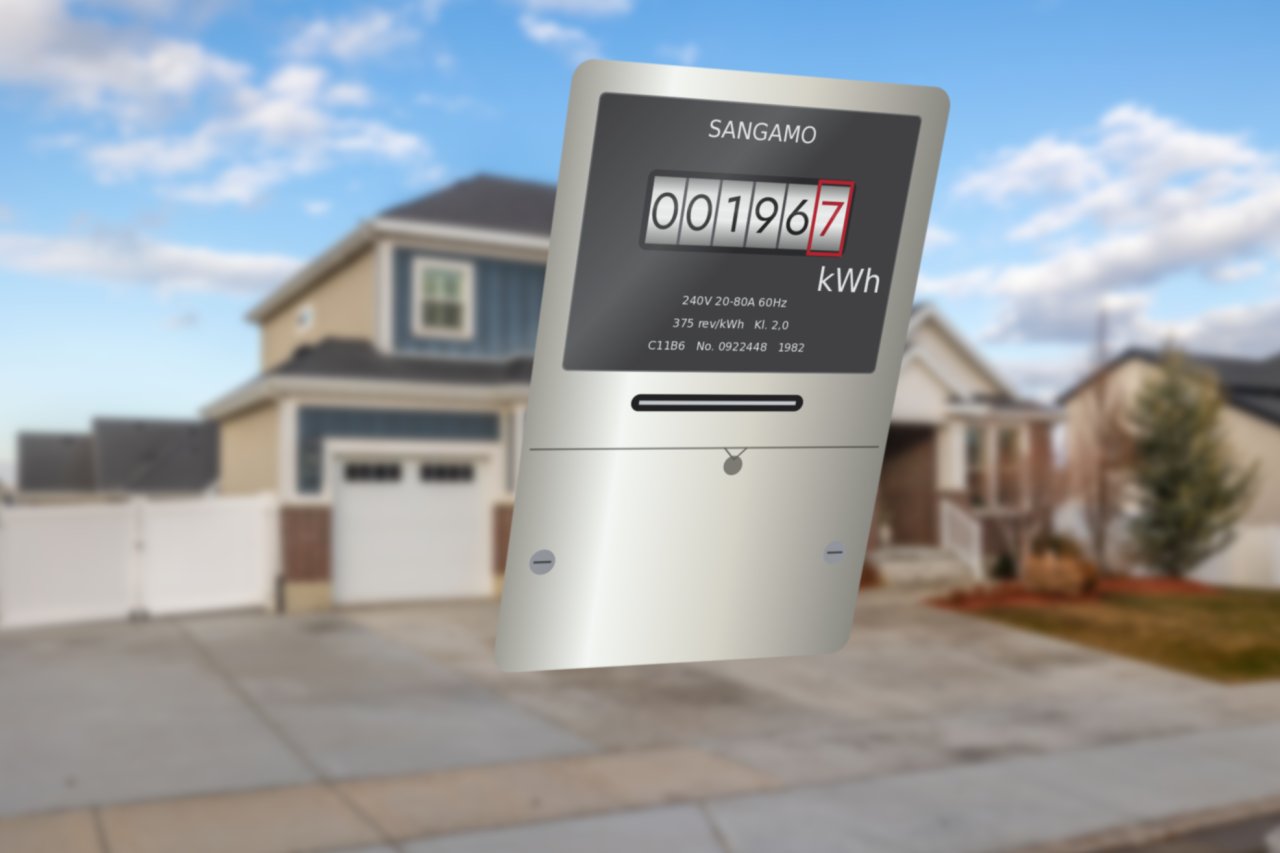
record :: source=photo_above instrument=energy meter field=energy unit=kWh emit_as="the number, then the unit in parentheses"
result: 196.7 (kWh)
